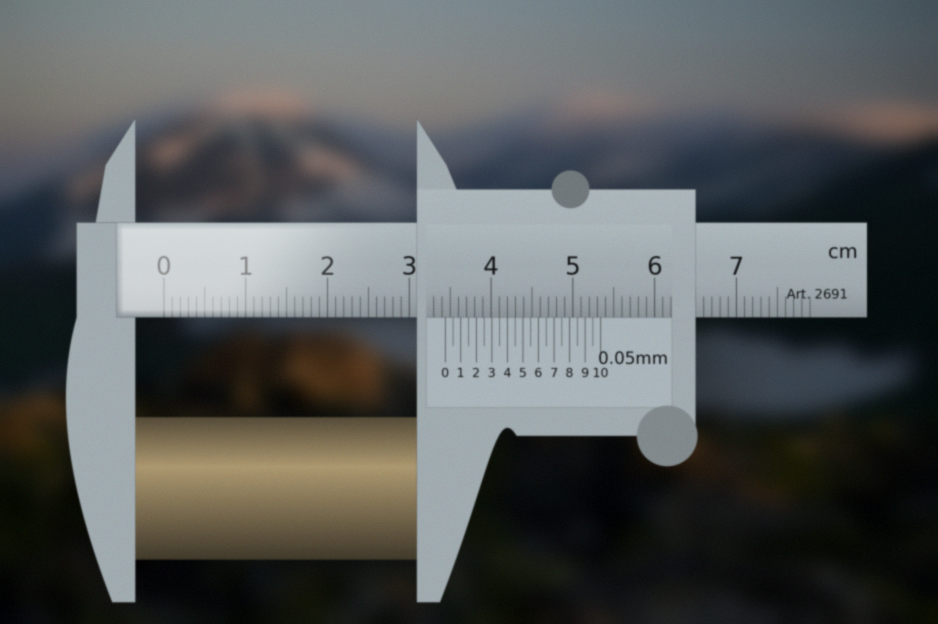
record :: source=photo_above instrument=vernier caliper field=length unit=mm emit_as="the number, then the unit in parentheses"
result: 34.4 (mm)
